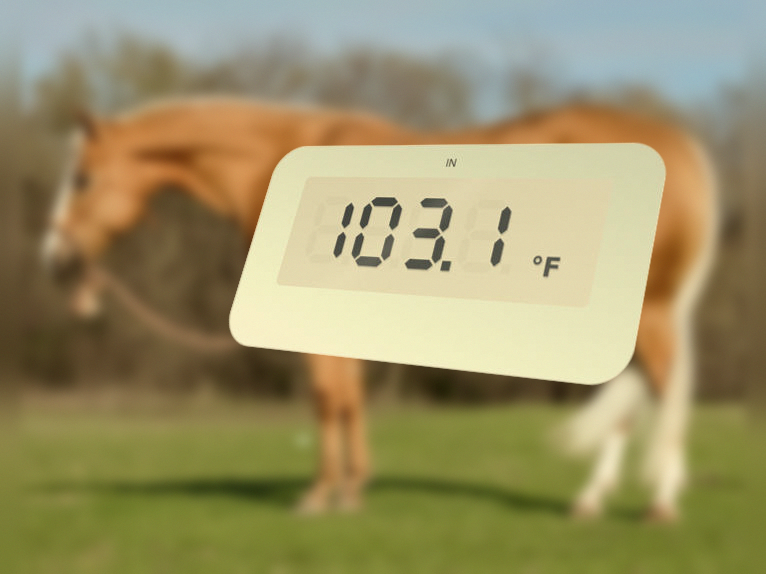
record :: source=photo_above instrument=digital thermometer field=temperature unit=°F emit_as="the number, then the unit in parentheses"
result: 103.1 (°F)
